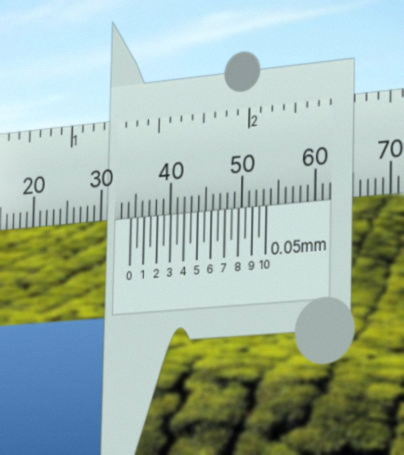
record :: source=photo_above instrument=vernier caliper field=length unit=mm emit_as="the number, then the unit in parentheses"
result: 34.4 (mm)
